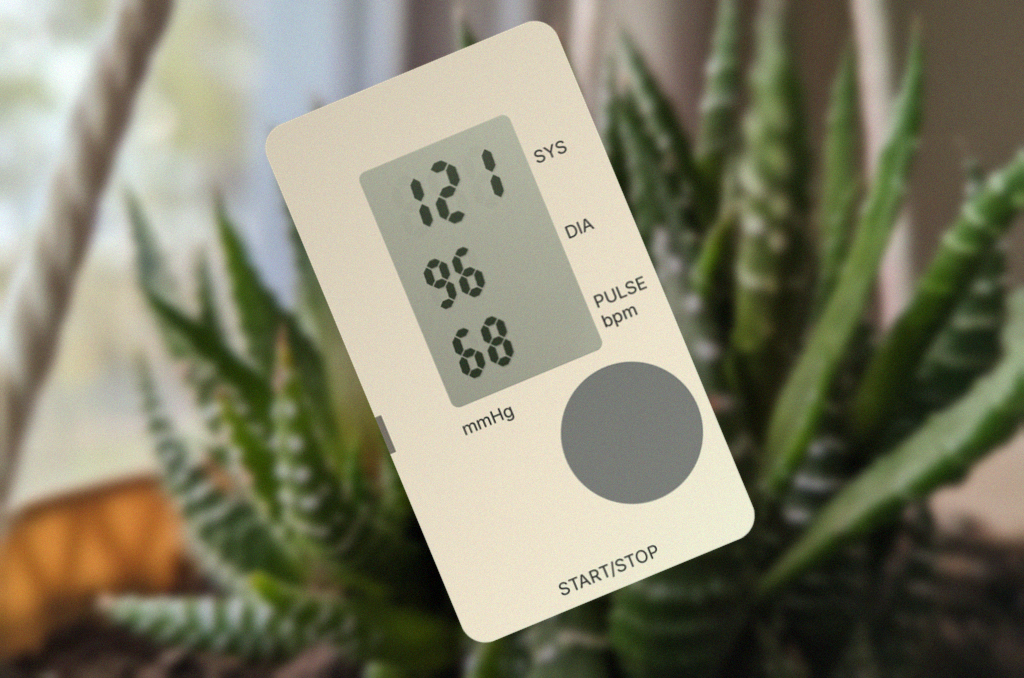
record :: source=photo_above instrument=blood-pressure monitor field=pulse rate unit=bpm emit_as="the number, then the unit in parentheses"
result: 68 (bpm)
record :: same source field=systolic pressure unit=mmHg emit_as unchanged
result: 121 (mmHg)
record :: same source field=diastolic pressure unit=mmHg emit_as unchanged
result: 96 (mmHg)
